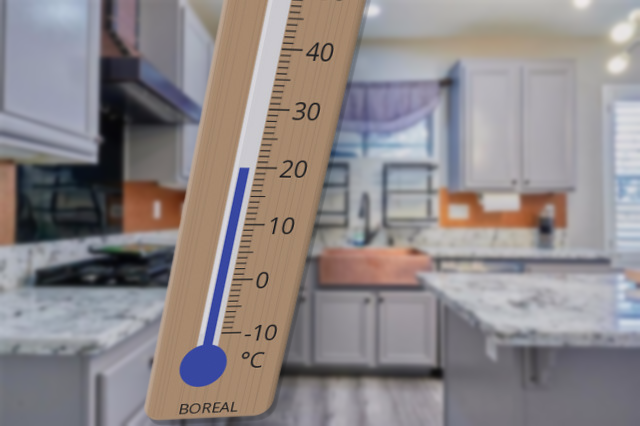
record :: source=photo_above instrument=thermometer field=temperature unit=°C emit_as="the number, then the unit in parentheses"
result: 20 (°C)
